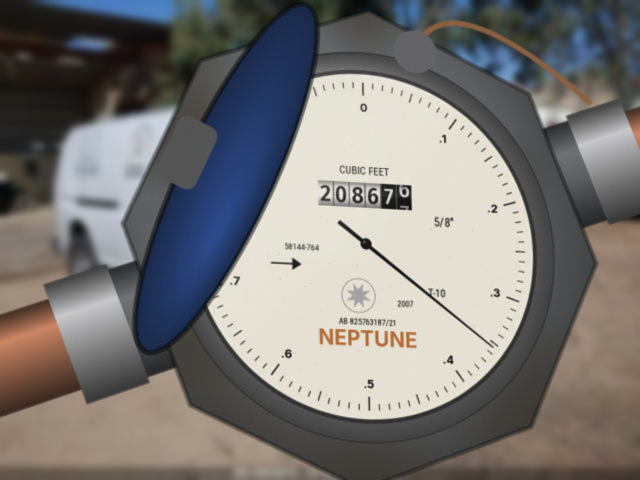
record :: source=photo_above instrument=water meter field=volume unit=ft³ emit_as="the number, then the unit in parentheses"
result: 208676.35 (ft³)
